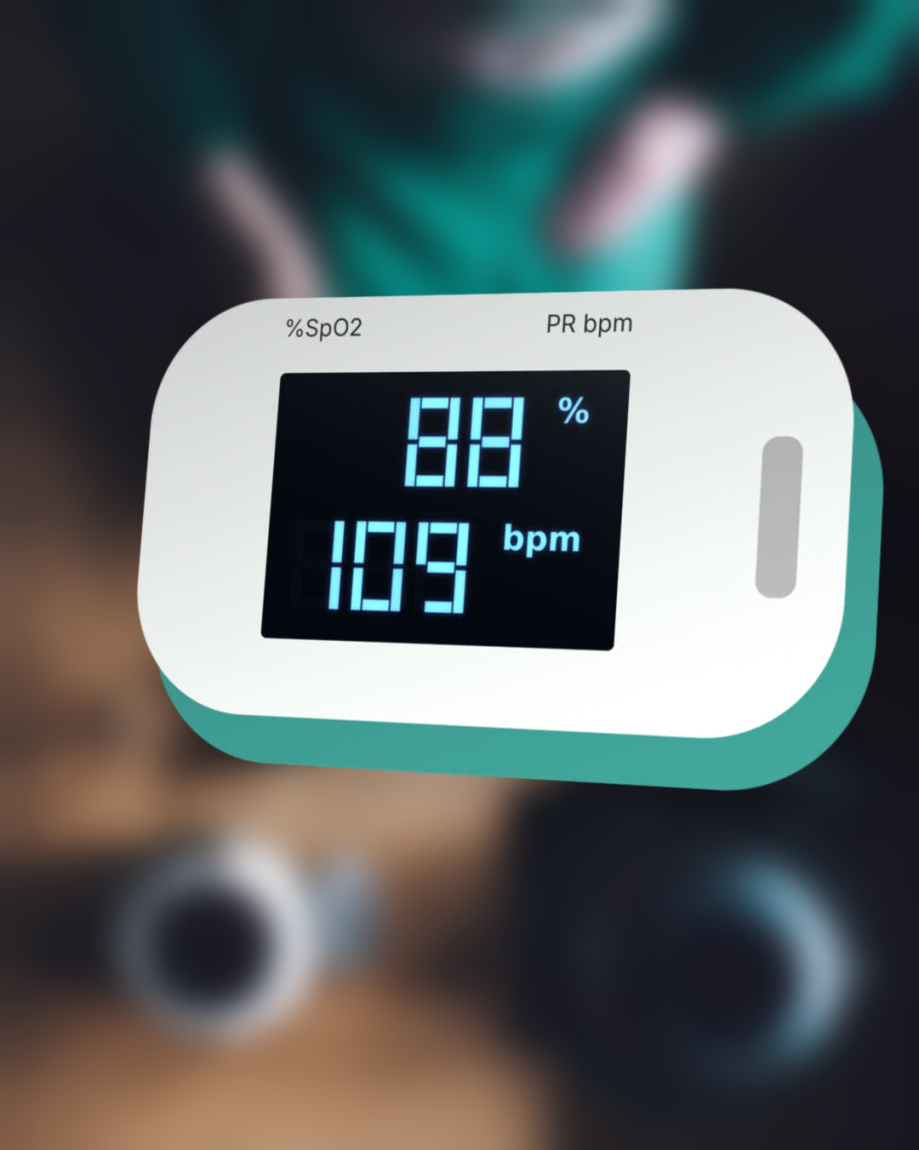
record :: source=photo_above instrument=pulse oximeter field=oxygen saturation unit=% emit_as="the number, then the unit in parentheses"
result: 88 (%)
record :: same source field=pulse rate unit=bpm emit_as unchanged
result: 109 (bpm)
